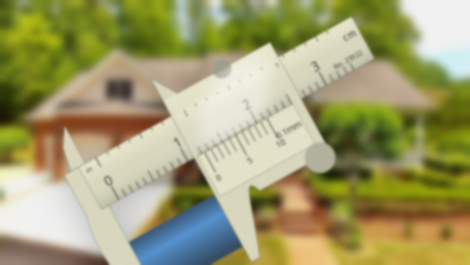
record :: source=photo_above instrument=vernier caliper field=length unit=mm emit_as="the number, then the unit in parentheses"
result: 12.4 (mm)
